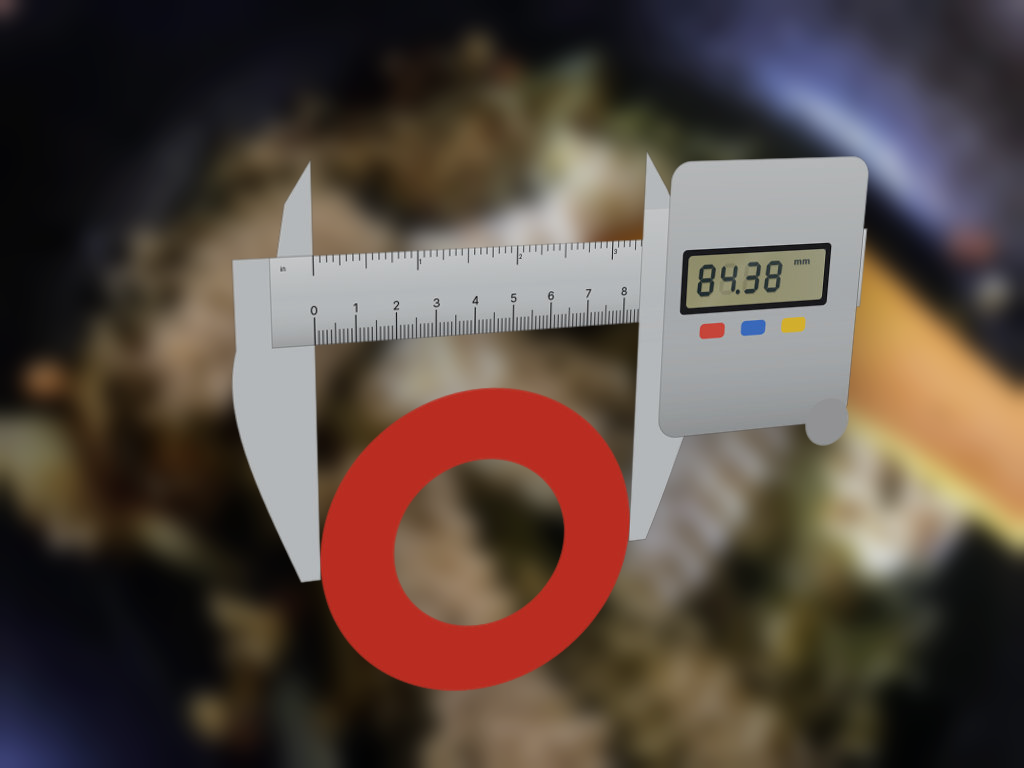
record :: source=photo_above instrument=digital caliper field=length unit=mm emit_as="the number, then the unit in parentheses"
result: 84.38 (mm)
